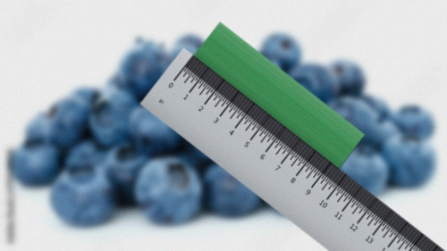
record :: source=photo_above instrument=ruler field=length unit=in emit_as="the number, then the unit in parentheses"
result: 9.5 (in)
